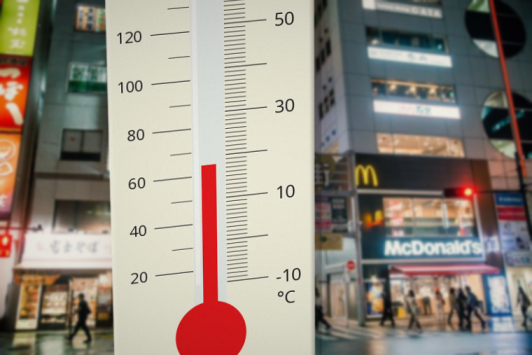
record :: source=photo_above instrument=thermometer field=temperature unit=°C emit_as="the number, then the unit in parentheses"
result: 18 (°C)
